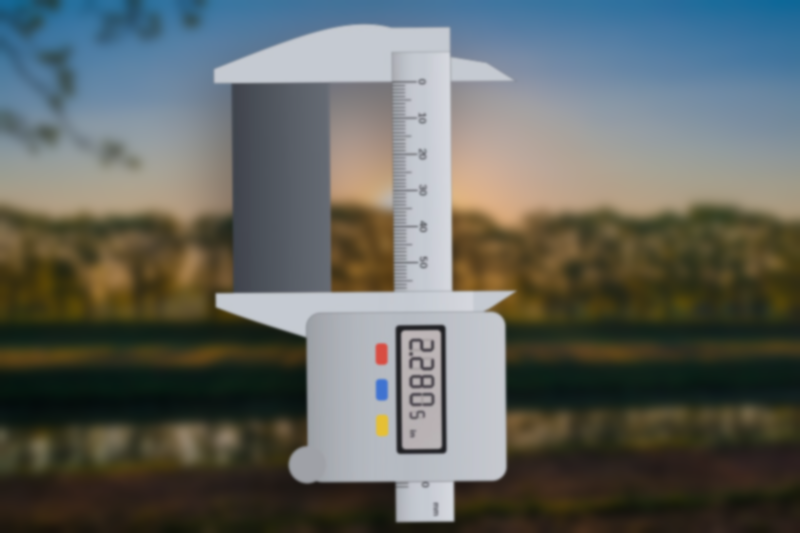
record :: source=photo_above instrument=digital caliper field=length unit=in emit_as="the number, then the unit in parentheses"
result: 2.2805 (in)
